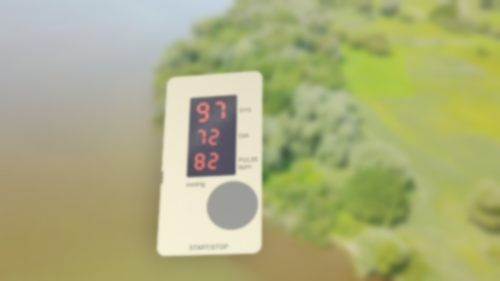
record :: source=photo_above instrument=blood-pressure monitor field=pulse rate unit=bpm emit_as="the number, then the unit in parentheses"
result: 82 (bpm)
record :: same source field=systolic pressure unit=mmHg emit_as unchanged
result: 97 (mmHg)
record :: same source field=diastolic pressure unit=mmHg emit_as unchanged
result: 72 (mmHg)
